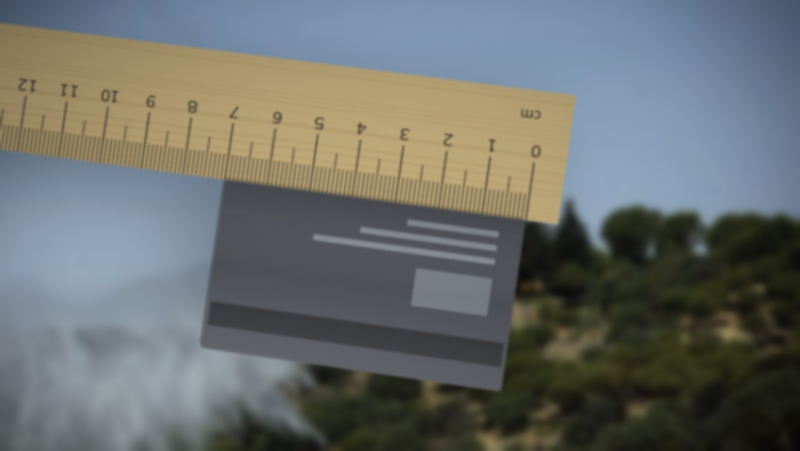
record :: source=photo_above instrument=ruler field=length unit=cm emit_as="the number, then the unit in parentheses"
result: 7 (cm)
